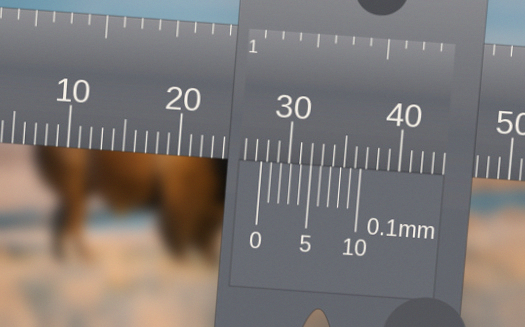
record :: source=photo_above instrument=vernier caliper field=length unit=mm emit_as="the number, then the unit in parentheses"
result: 27.5 (mm)
